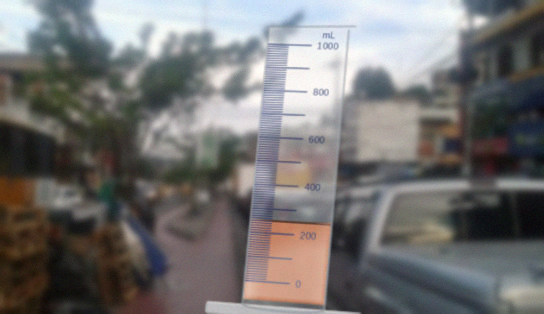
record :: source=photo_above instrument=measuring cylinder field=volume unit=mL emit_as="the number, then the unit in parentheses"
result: 250 (mL)
